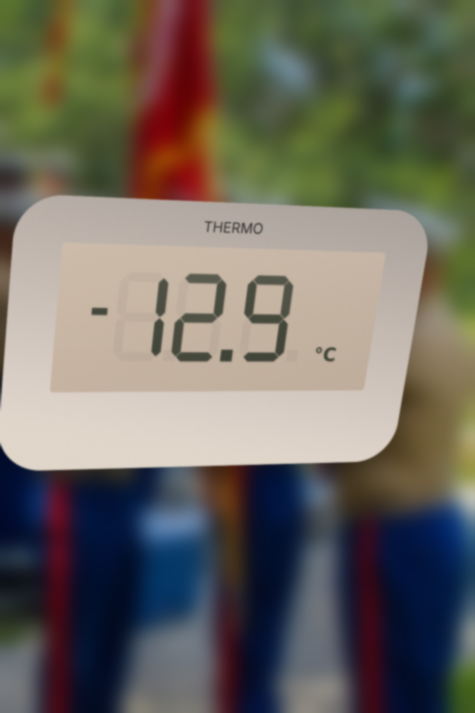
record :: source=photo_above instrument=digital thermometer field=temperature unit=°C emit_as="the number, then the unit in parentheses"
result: -12.9 (°C)
